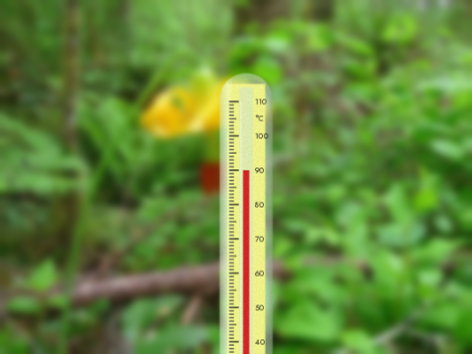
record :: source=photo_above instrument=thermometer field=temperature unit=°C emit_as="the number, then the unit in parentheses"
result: 90 (°C)
